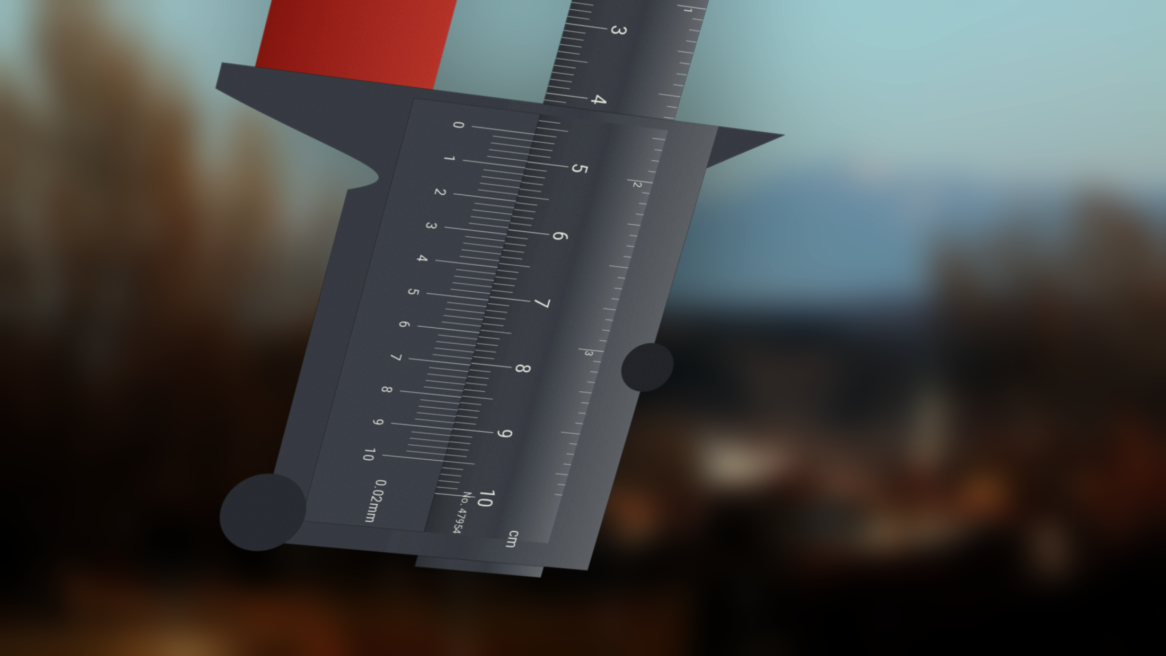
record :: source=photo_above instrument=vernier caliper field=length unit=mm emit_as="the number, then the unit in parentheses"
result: 46.0 (mm)
